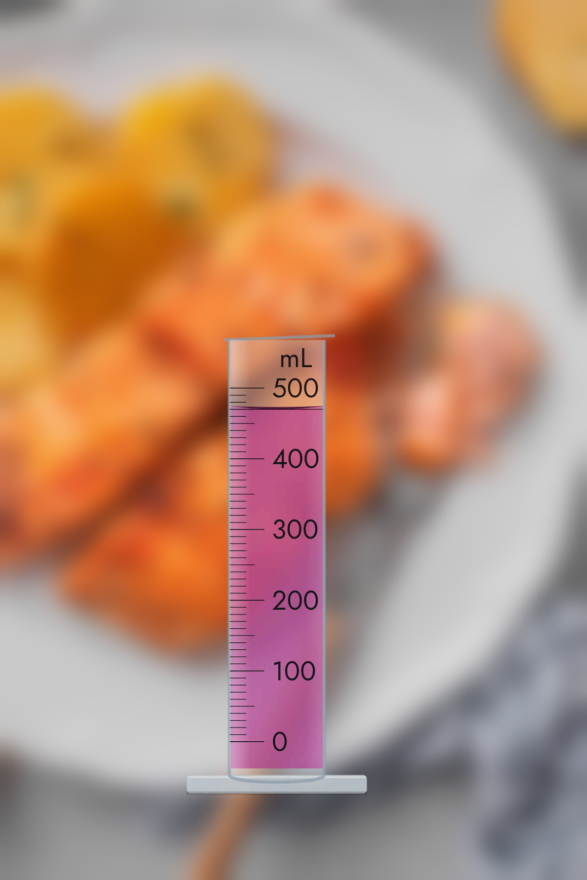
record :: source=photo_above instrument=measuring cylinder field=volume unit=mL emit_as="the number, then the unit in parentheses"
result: 470 (mL)
